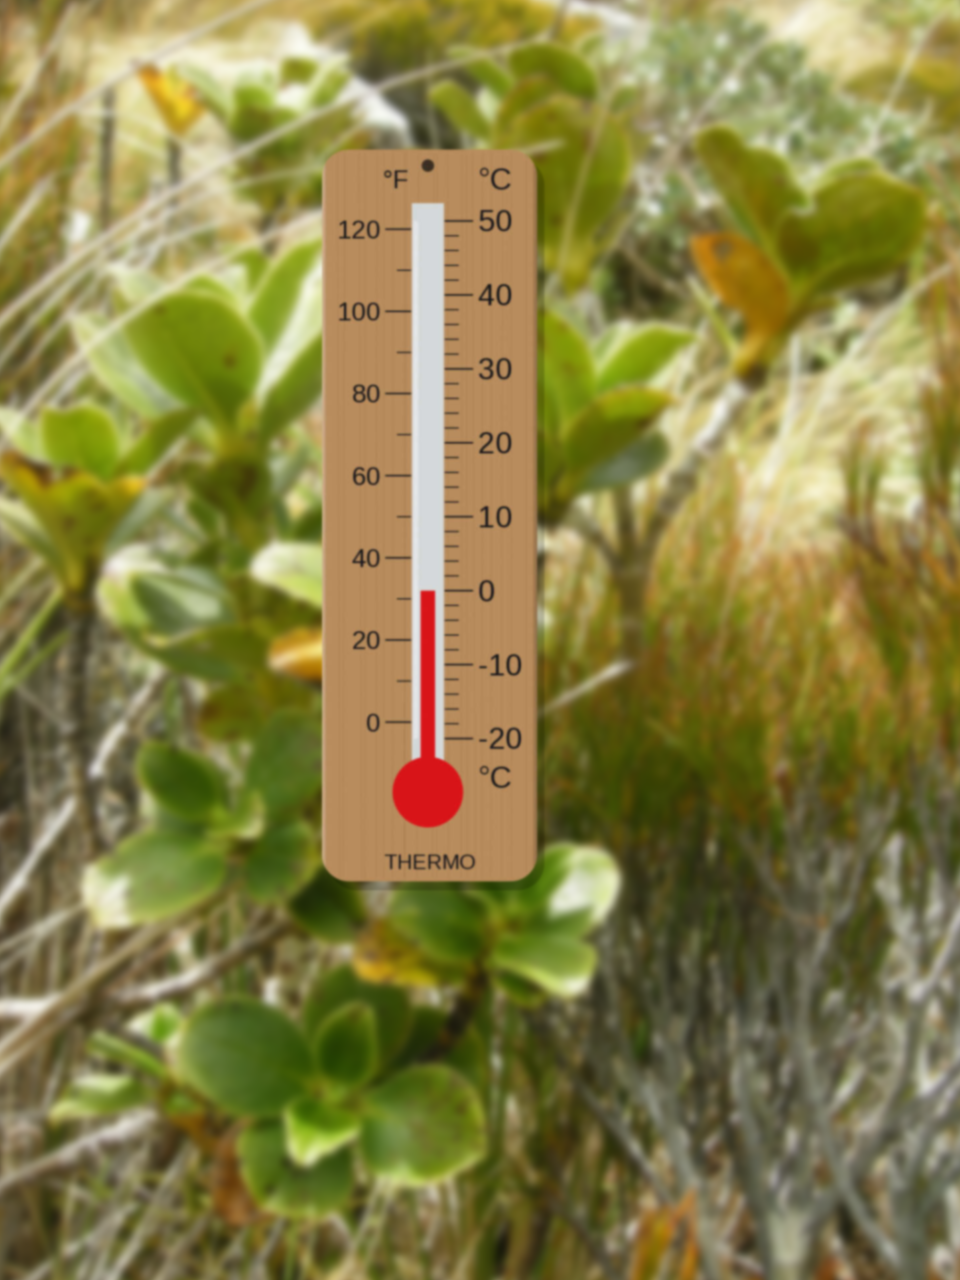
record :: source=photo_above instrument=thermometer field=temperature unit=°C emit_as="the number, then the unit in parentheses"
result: 0 (°C)
